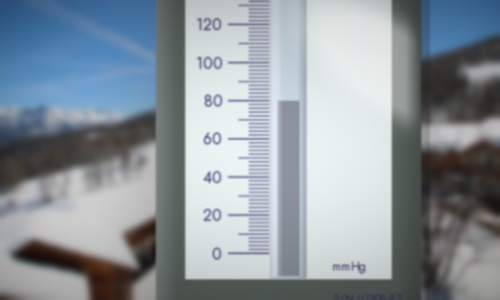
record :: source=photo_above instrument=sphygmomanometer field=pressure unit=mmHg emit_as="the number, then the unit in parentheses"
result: 80 (mmHg)
